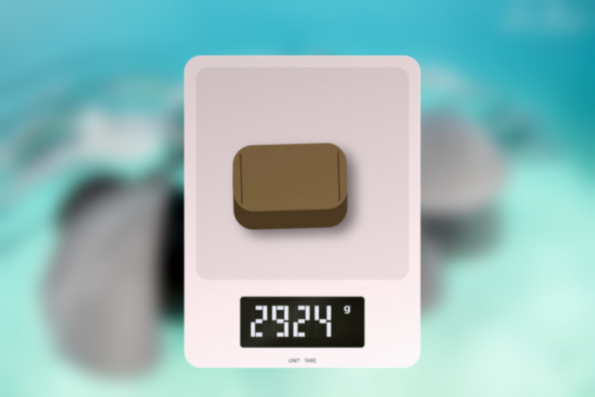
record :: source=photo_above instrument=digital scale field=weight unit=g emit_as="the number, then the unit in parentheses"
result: 2924 (g)
